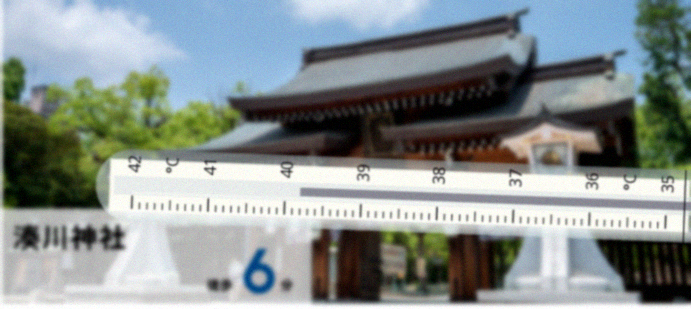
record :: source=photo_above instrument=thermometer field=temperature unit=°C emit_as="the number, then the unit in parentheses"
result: 39.8 (°C)
